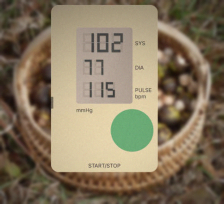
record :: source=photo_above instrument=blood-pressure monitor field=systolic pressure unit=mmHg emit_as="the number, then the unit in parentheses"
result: 102 (mmHg)
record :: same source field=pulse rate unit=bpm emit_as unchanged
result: 115 (bpm)
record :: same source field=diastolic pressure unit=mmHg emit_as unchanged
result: 77 (mmHg)
